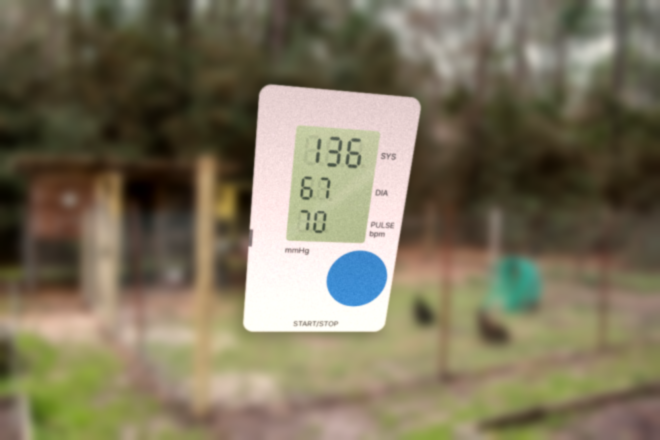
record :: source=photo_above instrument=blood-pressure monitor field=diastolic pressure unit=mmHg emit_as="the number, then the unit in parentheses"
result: 67 (mmHg)
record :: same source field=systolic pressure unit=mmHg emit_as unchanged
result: 136 (mmHg)
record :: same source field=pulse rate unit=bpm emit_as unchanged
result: 70 (bpm)
